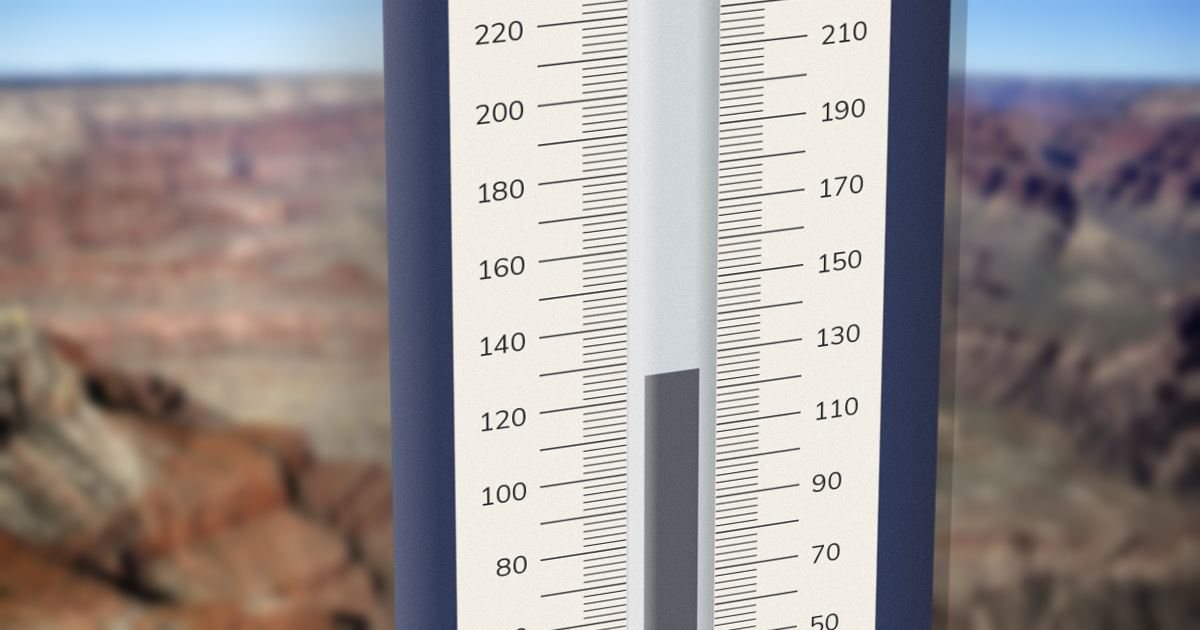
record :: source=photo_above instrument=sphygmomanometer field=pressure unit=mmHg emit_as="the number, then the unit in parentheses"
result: 126 (mmHg)
